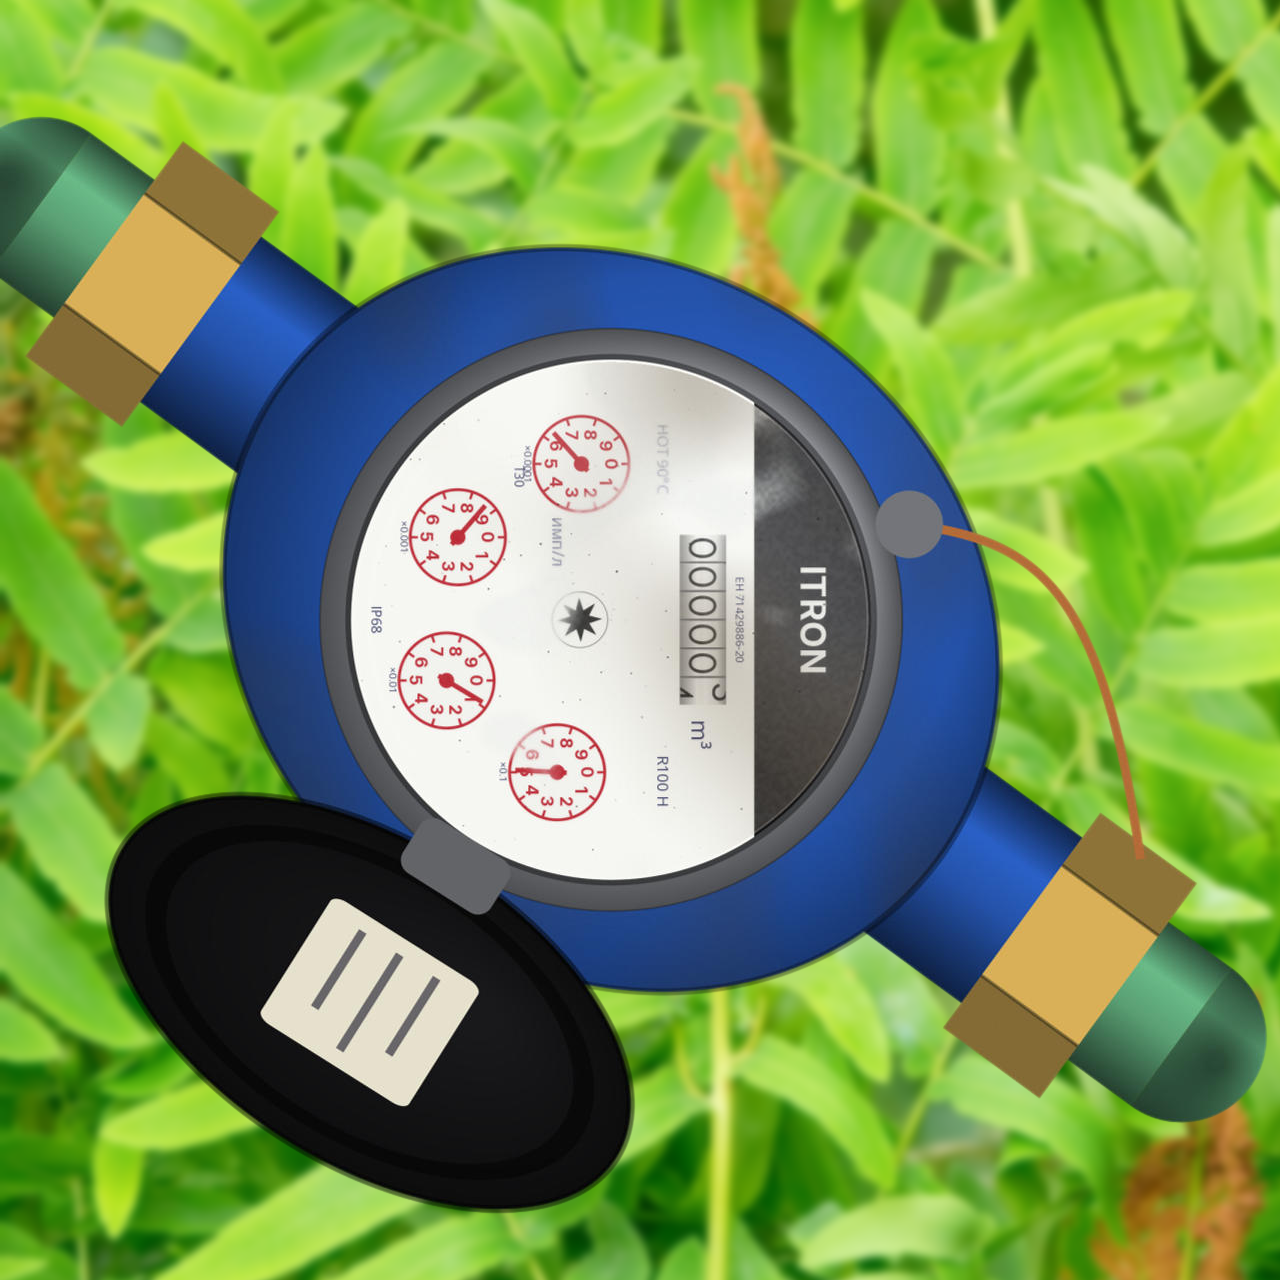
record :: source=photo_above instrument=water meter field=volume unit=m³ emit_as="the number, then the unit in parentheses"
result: 3.5086 (m³)
